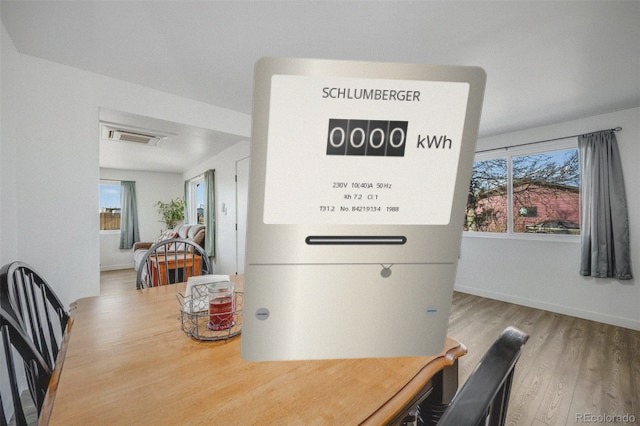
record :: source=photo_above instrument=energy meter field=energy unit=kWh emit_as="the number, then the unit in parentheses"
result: 0 (kWh)
